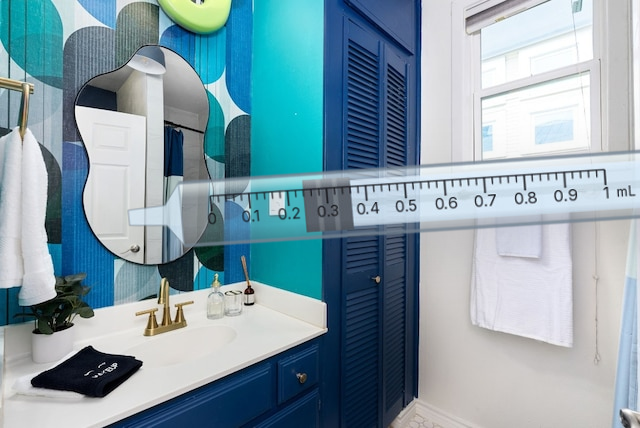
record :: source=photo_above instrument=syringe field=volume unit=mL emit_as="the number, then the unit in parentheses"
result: 0.24 (mL)
